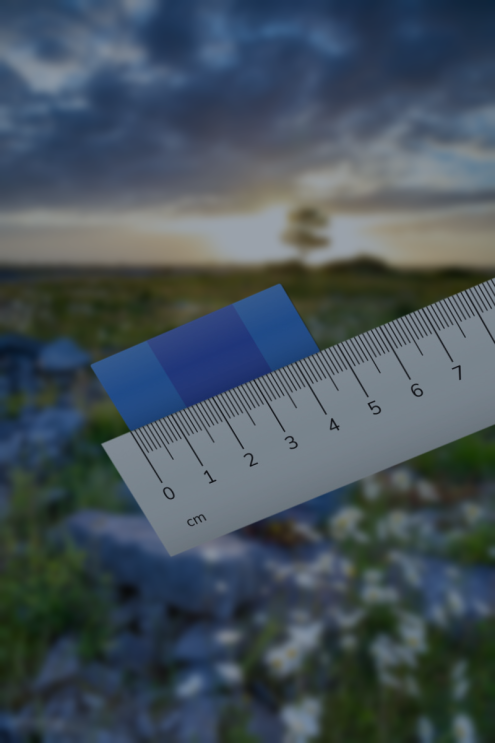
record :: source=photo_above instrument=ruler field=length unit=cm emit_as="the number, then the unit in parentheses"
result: 4.6 (cm)
